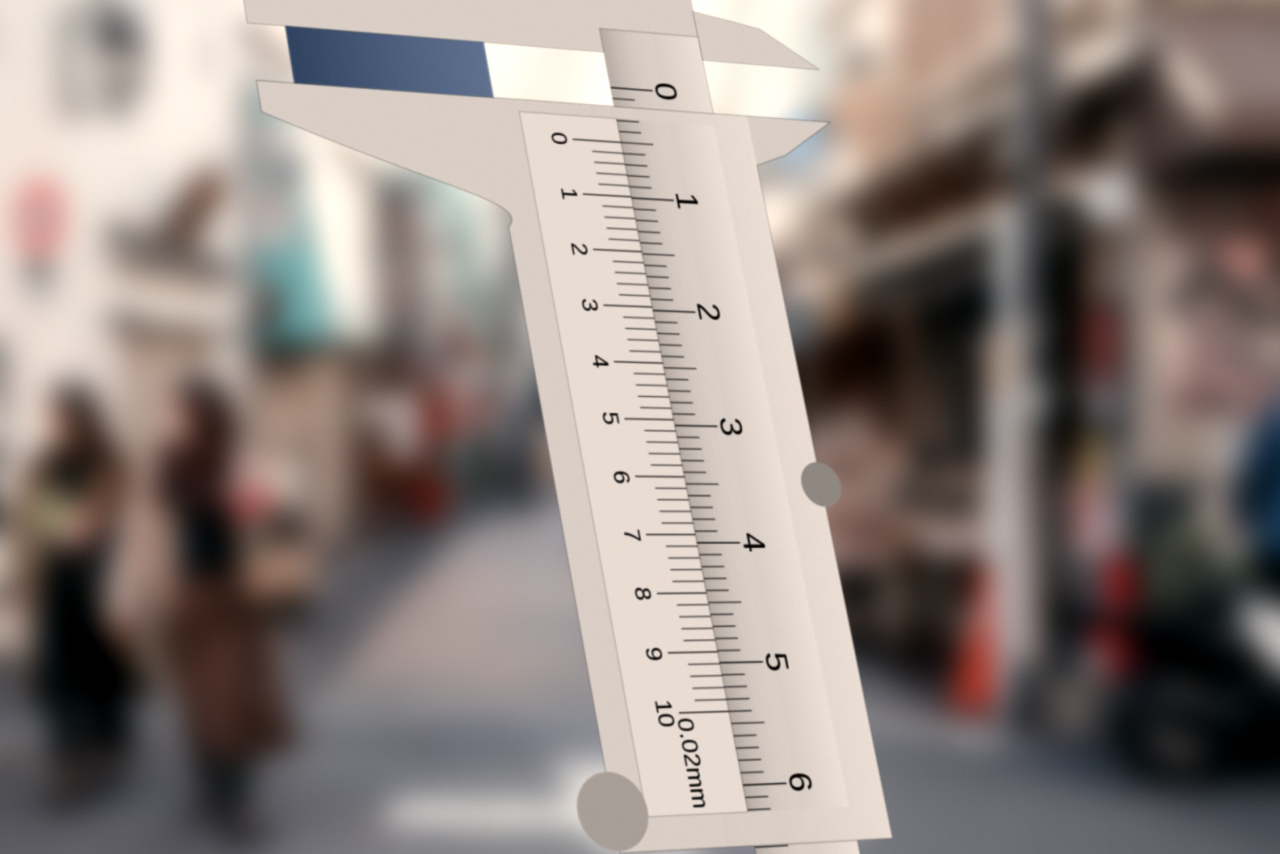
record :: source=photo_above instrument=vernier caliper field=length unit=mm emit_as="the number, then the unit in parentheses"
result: 5.0 (mm)
